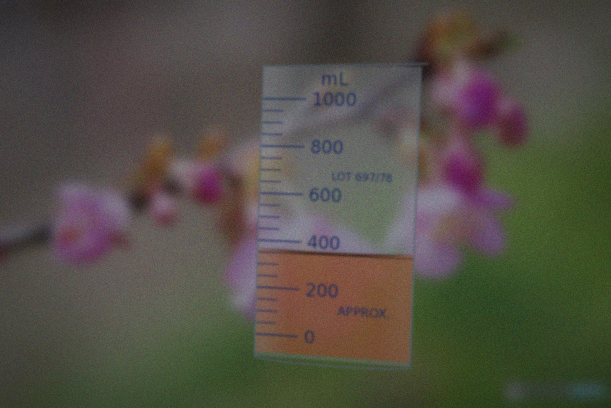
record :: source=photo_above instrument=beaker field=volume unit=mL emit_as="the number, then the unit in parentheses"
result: 350 (mL)
